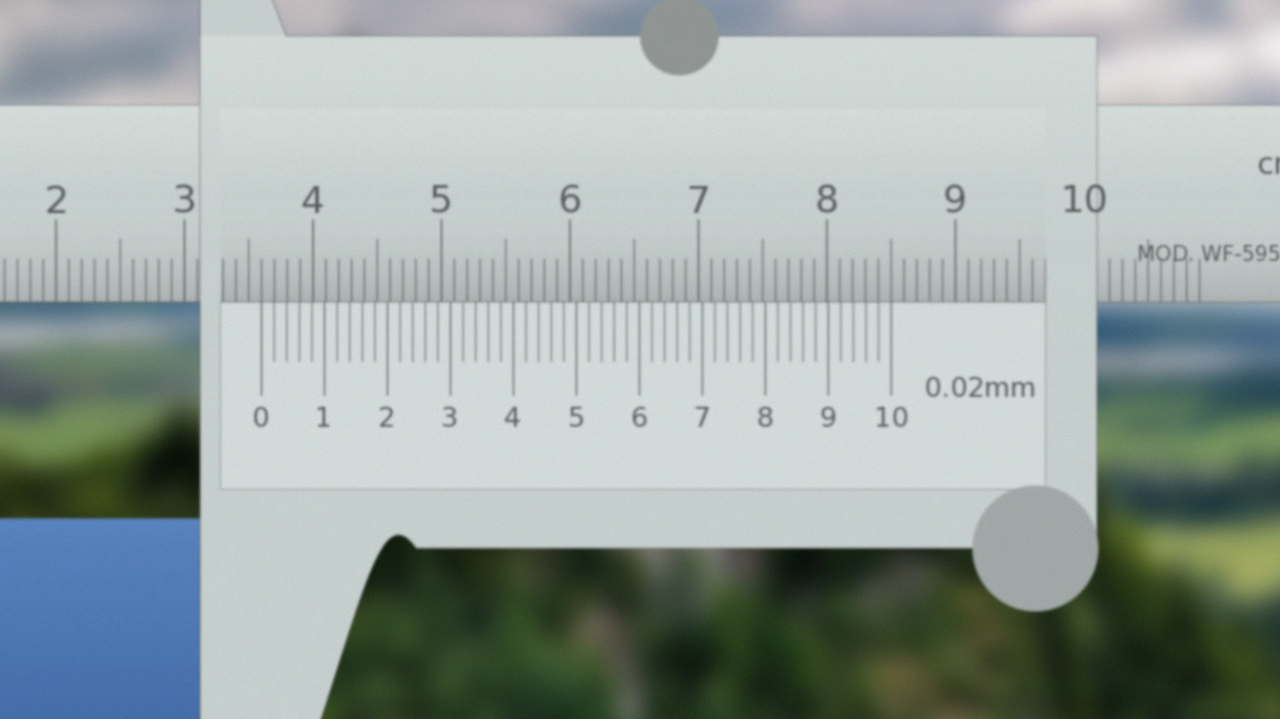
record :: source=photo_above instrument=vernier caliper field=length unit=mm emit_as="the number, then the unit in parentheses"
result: 36.0 (mm)
